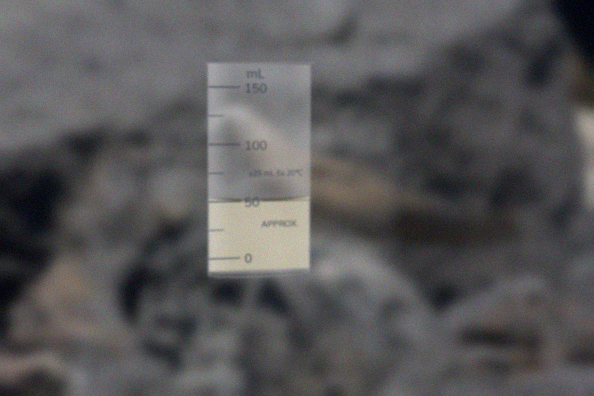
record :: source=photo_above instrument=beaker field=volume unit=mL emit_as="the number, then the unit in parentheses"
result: 50 (mL)
